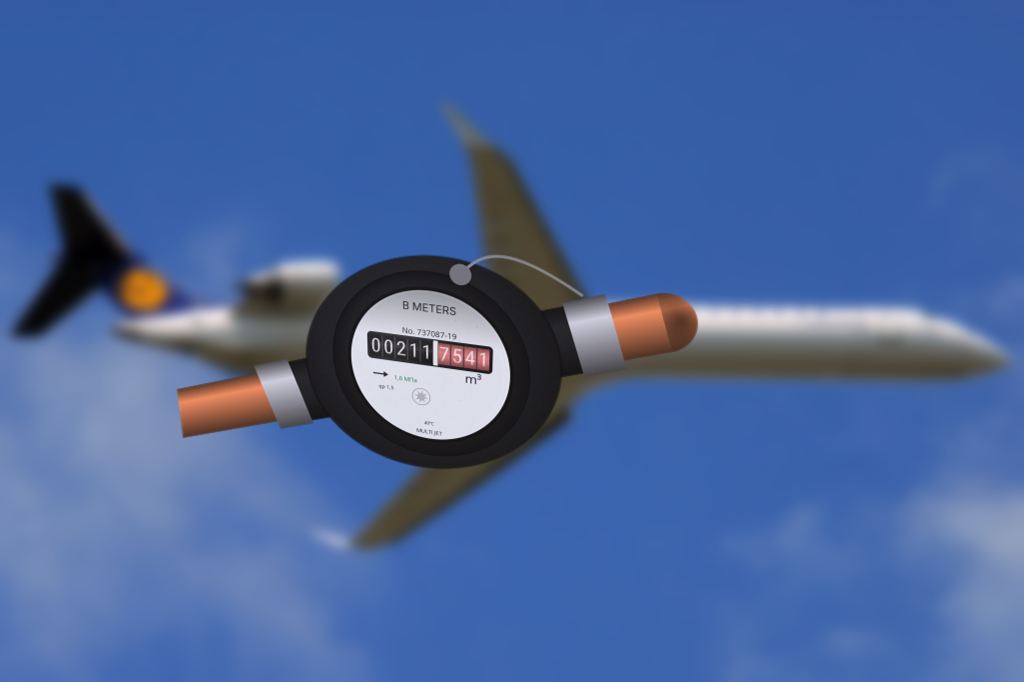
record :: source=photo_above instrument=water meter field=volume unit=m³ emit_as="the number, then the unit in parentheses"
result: 211.7541 (m³)
